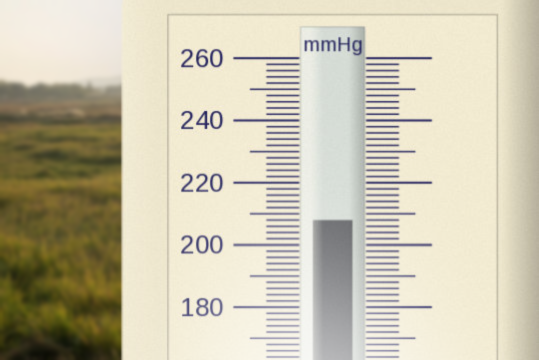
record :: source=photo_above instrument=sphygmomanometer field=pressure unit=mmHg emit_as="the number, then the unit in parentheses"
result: 208 (mmHg)
